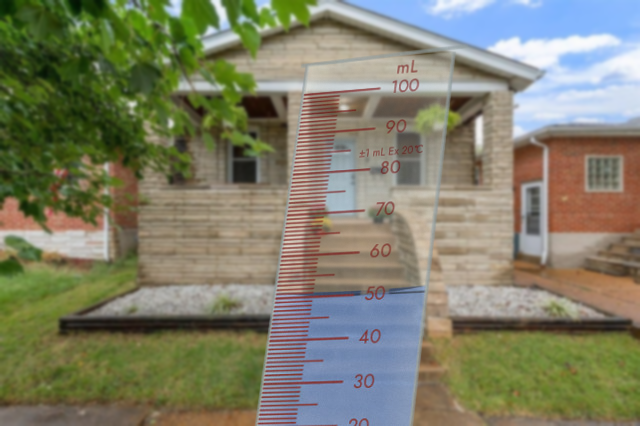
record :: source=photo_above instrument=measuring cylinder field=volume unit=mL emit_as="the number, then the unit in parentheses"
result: 50 (mL)
